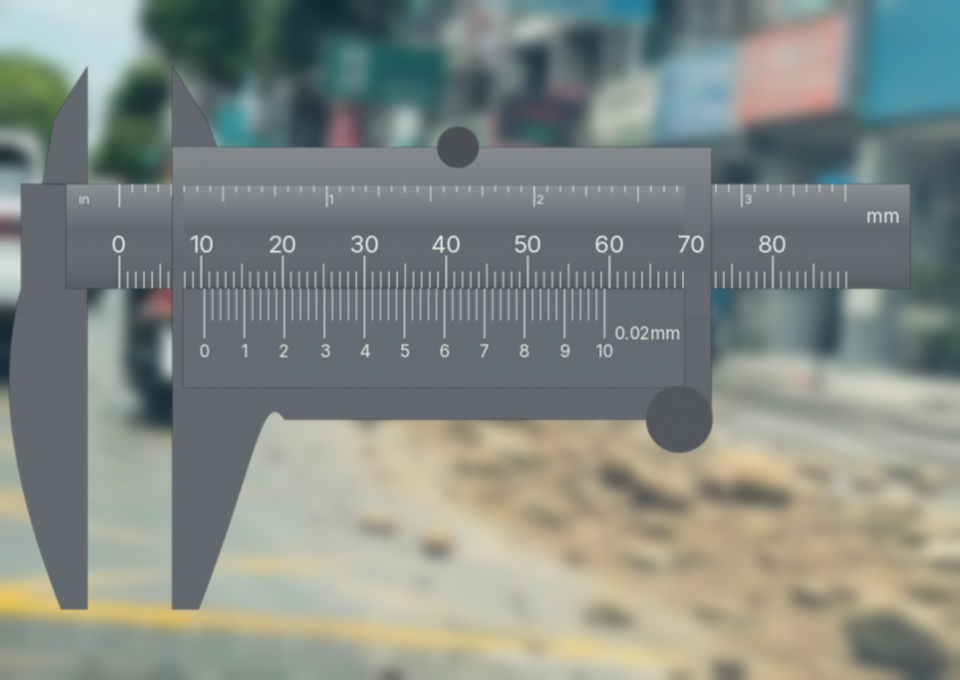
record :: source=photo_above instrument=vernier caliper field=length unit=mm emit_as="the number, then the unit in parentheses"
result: 10.4 (mm)
